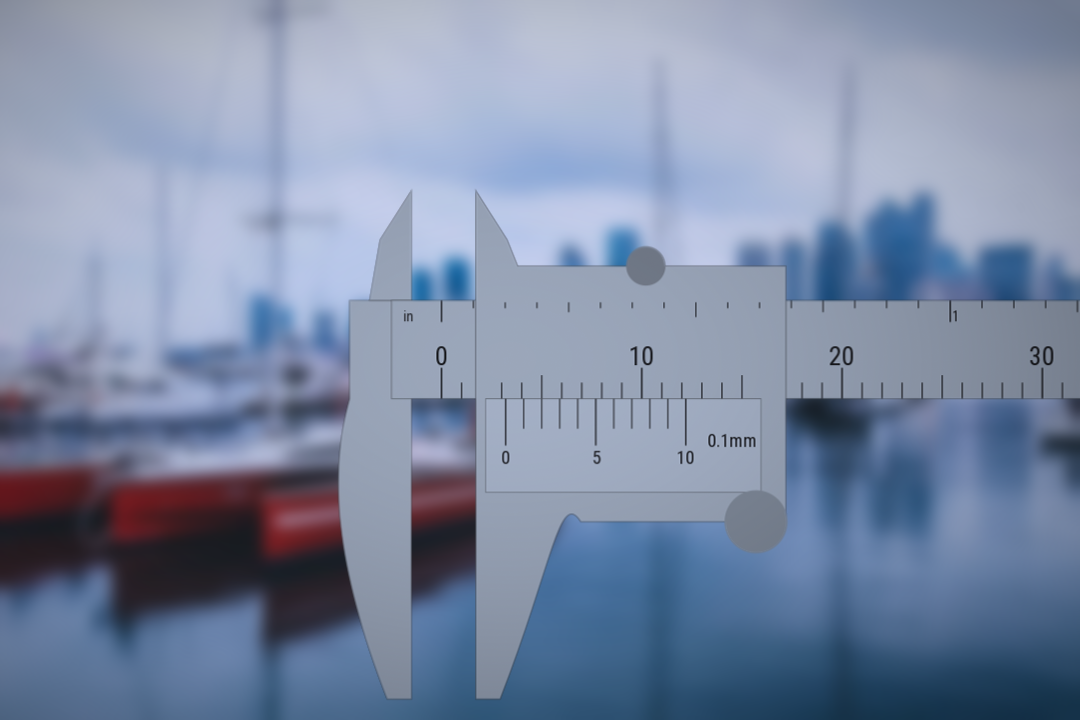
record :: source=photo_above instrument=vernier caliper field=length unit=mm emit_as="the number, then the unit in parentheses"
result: 3.2 (mm)
